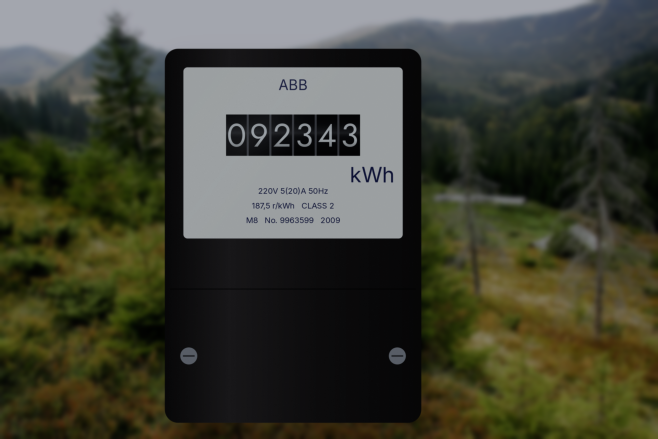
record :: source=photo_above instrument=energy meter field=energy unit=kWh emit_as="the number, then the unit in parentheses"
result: 92343 (kWh)
